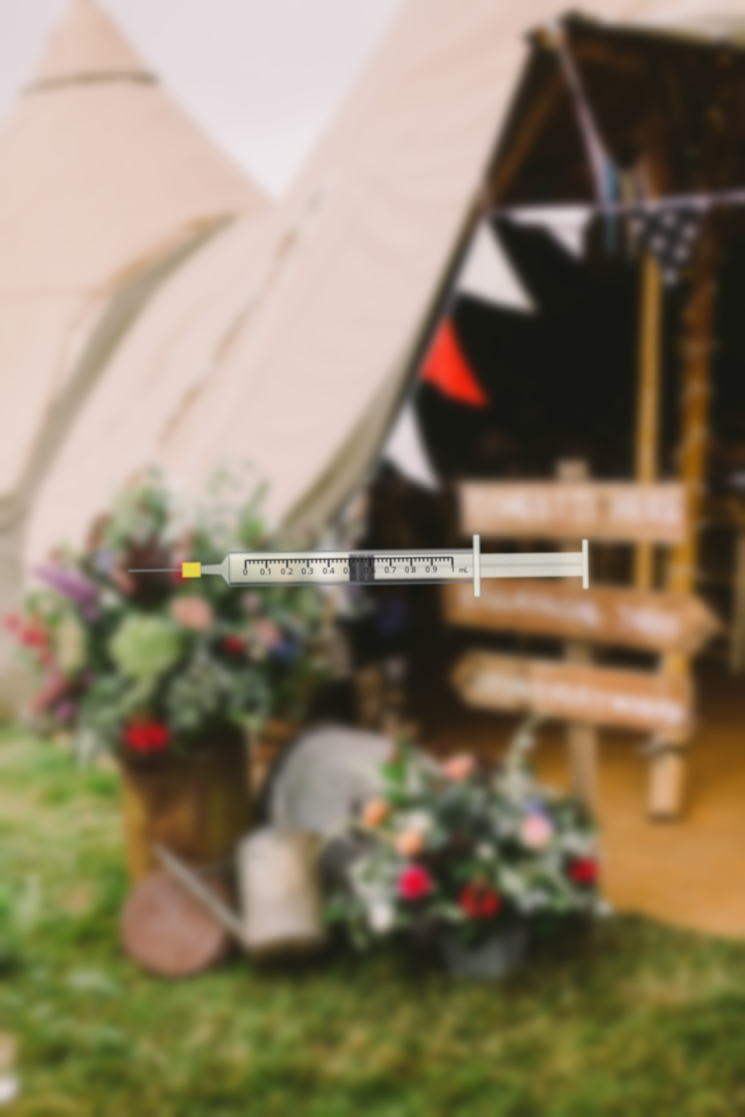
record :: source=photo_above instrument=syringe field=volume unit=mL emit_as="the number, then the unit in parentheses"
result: 0.5 (mL)
